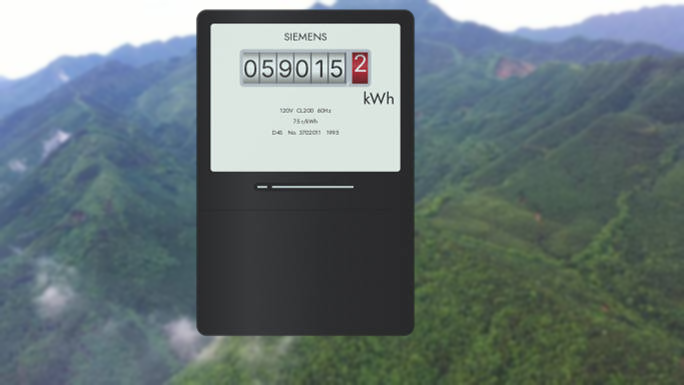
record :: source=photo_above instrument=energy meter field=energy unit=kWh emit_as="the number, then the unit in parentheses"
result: 59015.2 (kWh)
